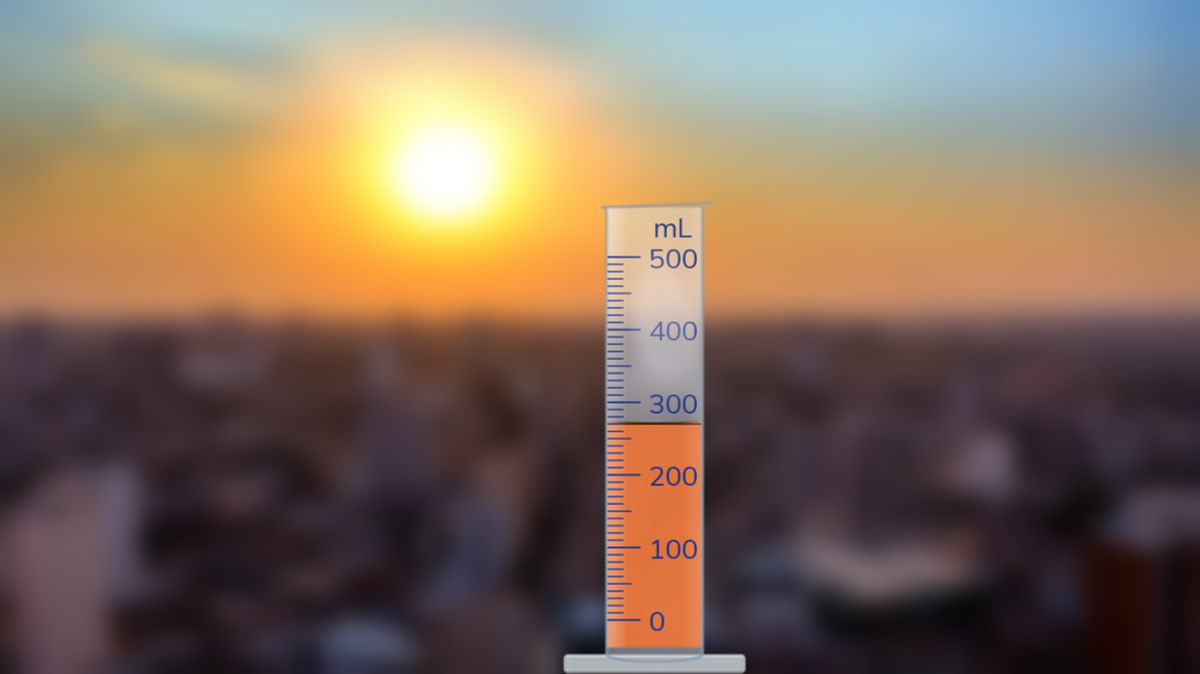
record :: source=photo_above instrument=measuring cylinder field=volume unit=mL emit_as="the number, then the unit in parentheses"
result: 270 (mL)
